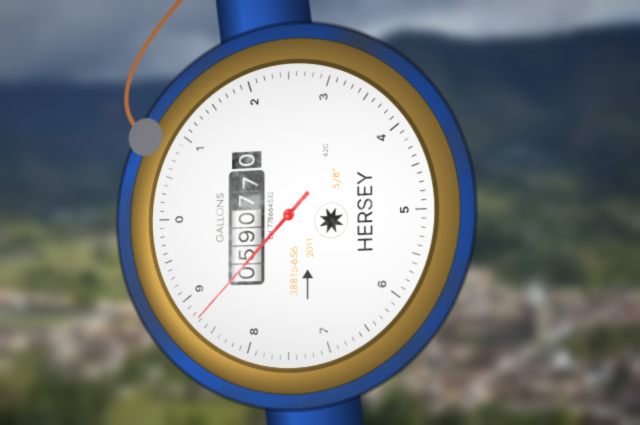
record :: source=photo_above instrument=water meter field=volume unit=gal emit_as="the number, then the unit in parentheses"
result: 590768.7 (gal)
